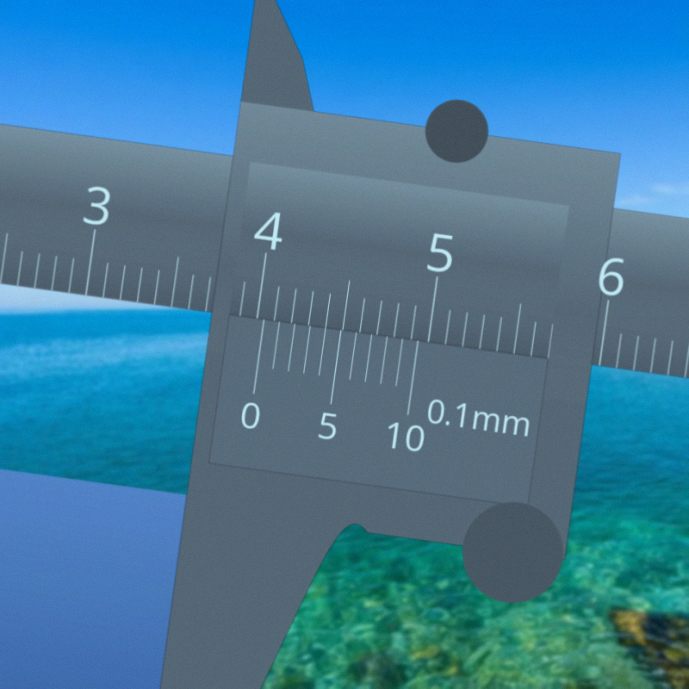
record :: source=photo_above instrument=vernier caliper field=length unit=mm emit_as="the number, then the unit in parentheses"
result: 40.4 (mm)
